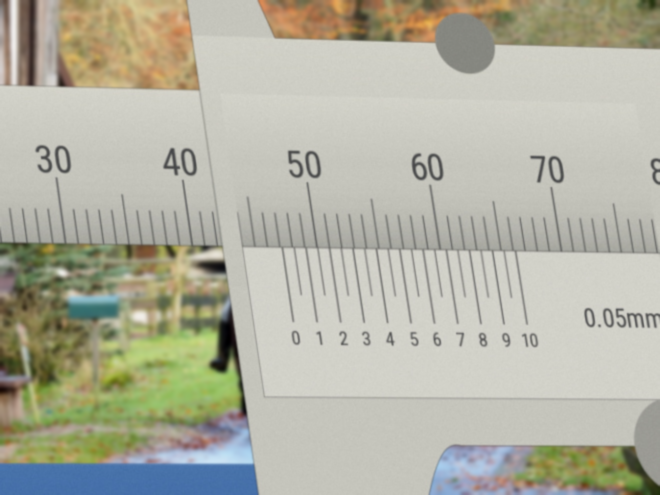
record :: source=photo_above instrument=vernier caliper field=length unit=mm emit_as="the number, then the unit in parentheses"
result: 47.2 (mm)
